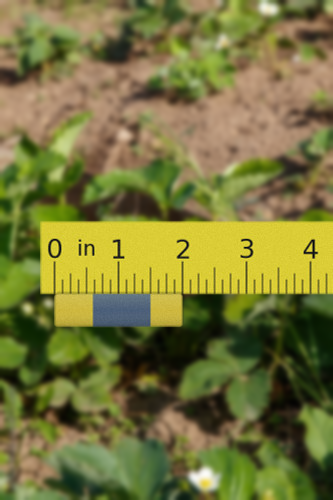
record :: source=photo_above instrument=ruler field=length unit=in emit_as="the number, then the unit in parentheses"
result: 2 (in)
